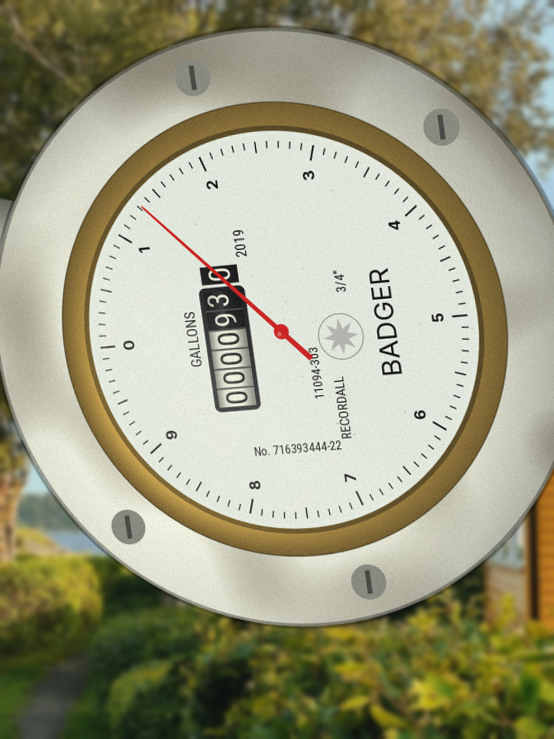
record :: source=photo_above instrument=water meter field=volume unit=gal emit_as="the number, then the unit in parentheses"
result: 931.3 (gal)
